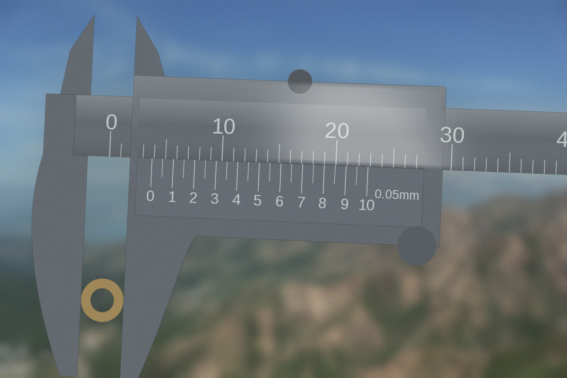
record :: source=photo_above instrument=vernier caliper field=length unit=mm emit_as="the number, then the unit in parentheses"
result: 3.8 (mm)
